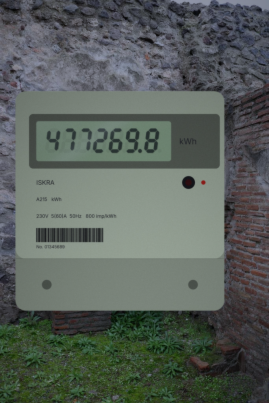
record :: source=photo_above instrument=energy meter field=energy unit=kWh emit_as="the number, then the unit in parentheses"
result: 477269.8 (kWh)
